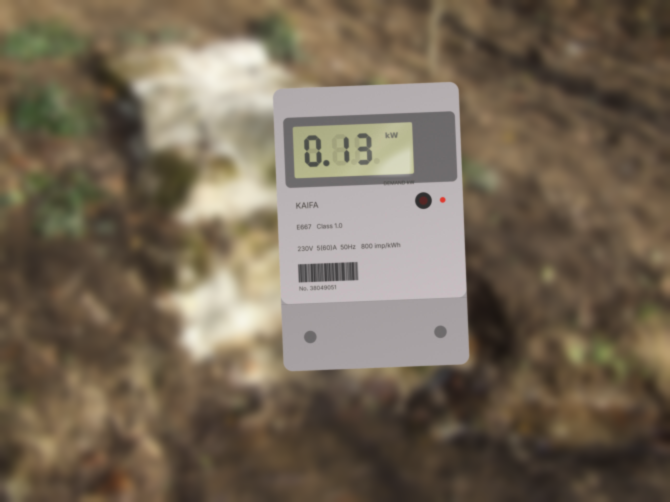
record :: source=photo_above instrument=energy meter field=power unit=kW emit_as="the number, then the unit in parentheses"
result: 0.13 (kW)
